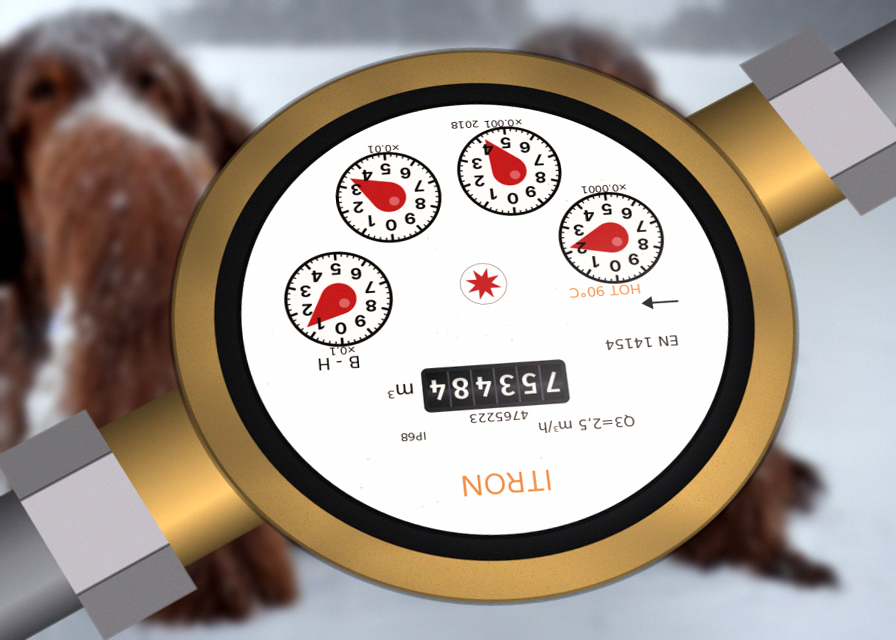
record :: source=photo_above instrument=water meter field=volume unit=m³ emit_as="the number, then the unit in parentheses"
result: 753484.1342 (m³)
